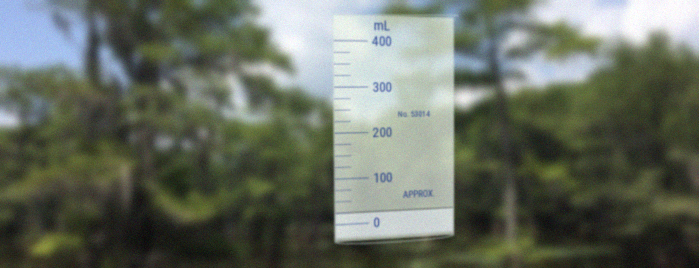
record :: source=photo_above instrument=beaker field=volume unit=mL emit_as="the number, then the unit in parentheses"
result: 25 (mL)
